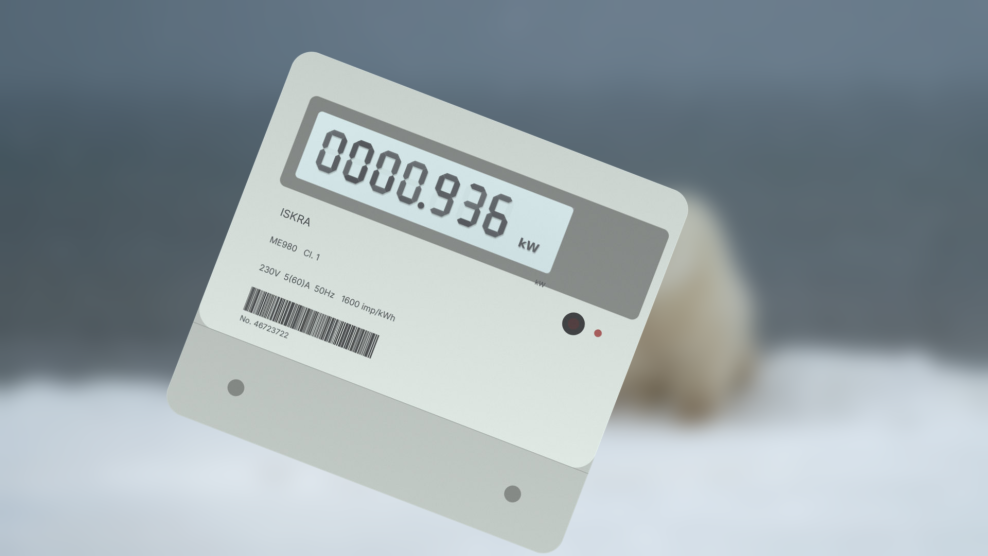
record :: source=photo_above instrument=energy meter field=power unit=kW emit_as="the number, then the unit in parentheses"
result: 0.936 (kW)
